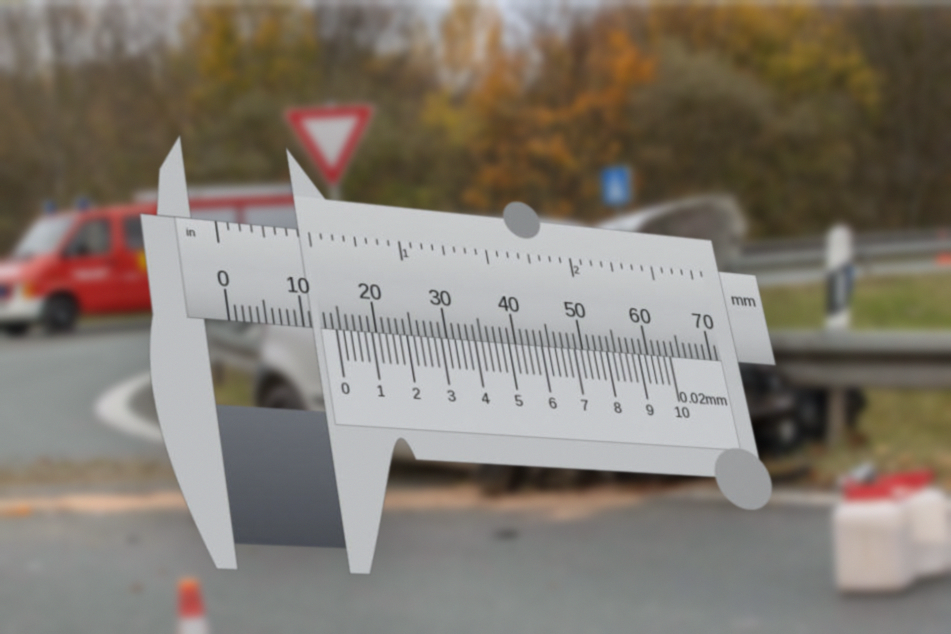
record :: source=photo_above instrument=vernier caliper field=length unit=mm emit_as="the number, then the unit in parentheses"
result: 14.5 (mm)
